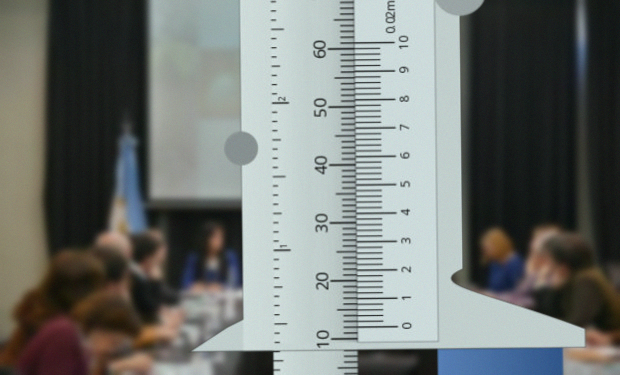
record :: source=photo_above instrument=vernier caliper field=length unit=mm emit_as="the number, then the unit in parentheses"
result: 12.0 (mm)
